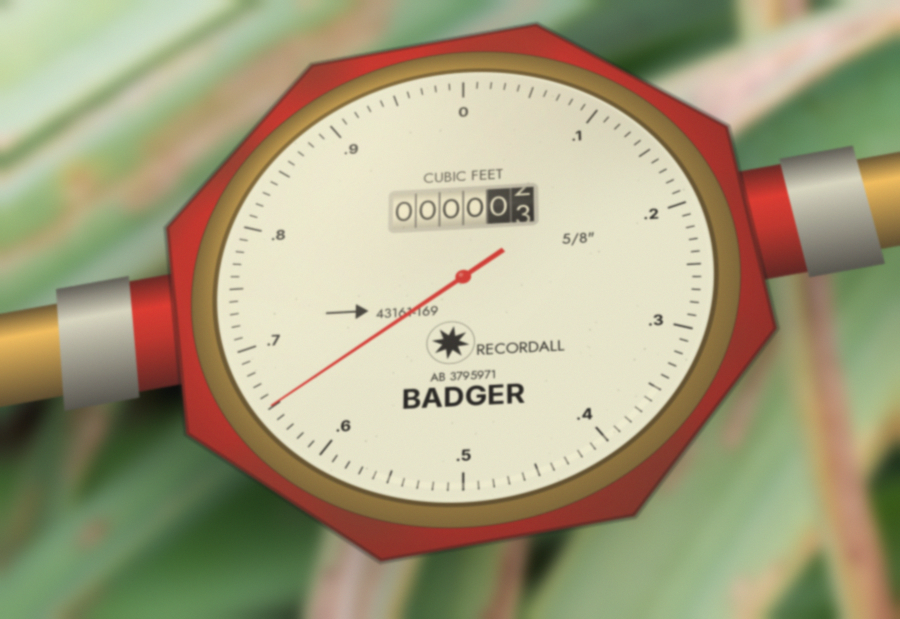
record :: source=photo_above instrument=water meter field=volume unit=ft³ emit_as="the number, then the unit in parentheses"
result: 2.65 (ft³)
